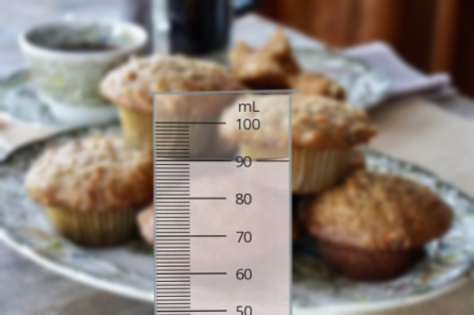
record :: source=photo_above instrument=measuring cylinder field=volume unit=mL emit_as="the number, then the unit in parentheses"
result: 90 (mL)
